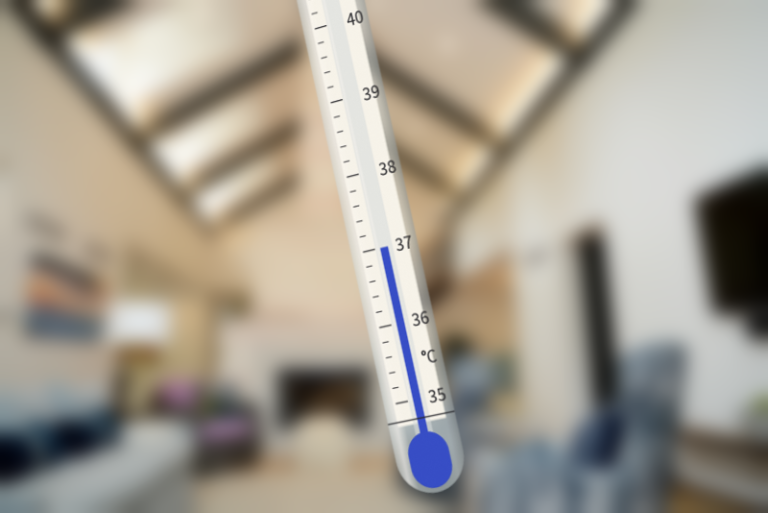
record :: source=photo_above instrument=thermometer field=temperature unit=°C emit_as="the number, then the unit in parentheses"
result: 37 (°C)
